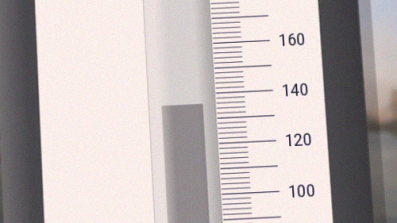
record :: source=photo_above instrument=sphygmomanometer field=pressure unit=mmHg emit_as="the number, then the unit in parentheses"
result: 136 (mmHg)
